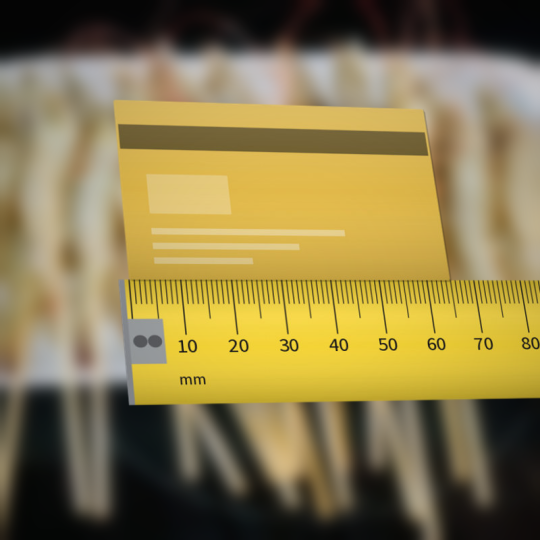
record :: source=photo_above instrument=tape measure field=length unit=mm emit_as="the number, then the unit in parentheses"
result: 65 (mm)
